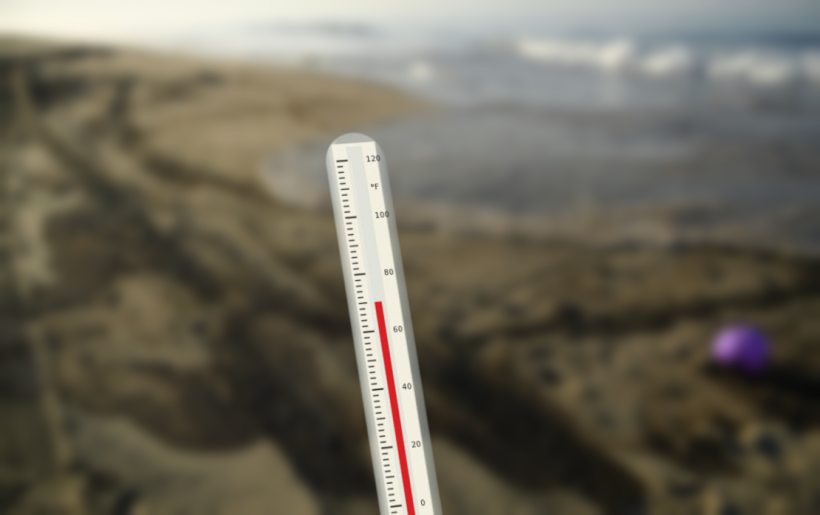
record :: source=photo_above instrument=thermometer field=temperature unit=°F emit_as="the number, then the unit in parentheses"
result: 70 (°F)
